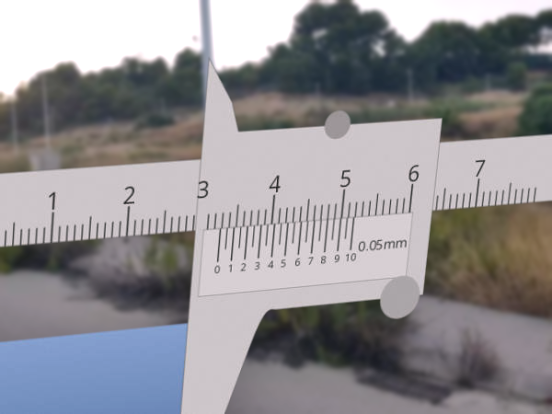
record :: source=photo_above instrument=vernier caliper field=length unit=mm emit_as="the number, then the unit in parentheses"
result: 32.8 (mm)
